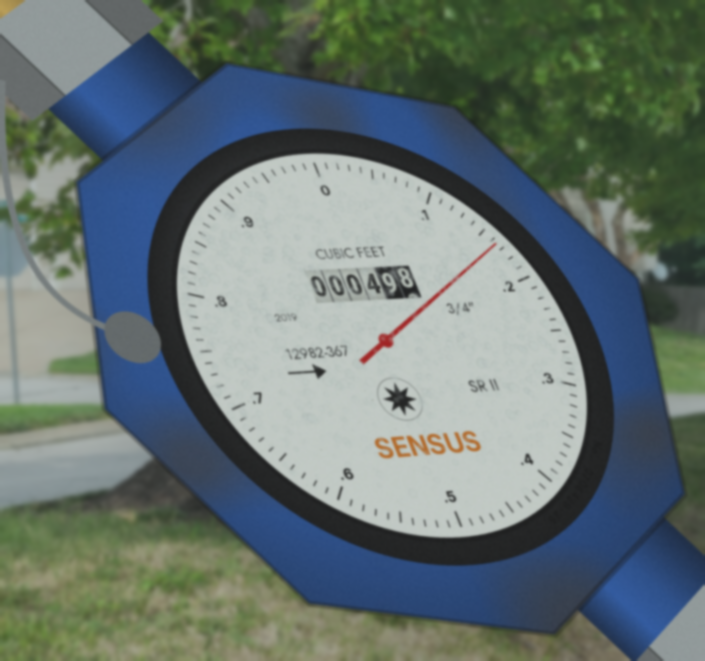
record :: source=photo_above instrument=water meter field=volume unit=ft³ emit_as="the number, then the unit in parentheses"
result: 498.16 (ft³)
